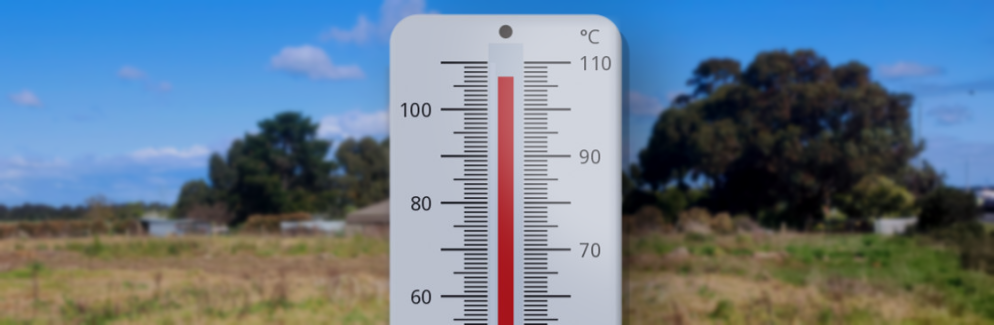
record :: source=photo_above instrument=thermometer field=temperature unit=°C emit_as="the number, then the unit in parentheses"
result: 107 (°C)
